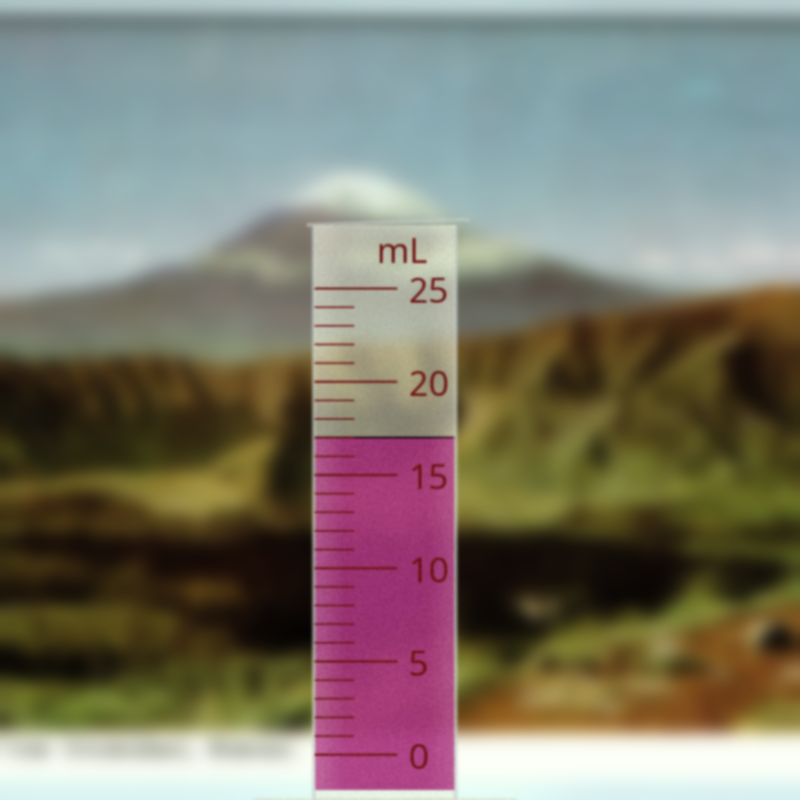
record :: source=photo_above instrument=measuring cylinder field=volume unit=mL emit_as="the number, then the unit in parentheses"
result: 17 (mL)
